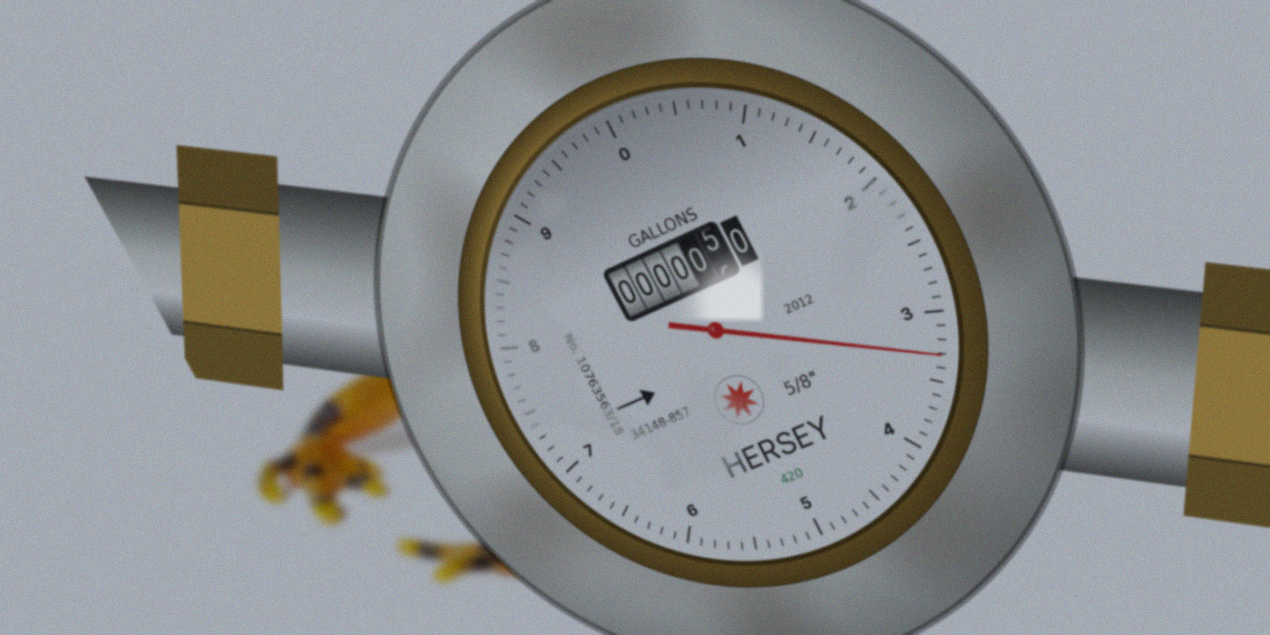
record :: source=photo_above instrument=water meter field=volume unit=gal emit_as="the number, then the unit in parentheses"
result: 53.3 (gal)
